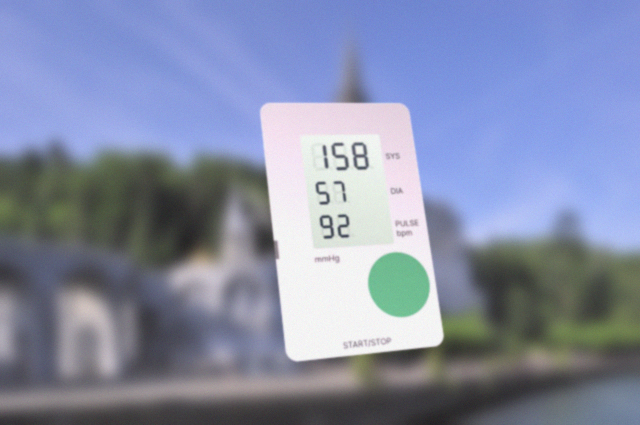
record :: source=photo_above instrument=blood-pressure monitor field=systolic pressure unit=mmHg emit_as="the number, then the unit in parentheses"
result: 158 (mmHg)
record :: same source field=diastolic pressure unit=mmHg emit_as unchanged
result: 57 (mmHg)
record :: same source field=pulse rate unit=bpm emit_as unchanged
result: 92 (bpm)
